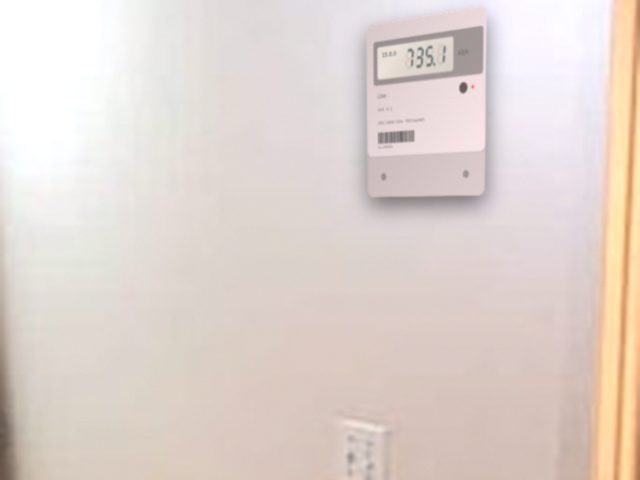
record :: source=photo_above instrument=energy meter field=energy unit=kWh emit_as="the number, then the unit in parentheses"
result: 735.1 (kWh)
